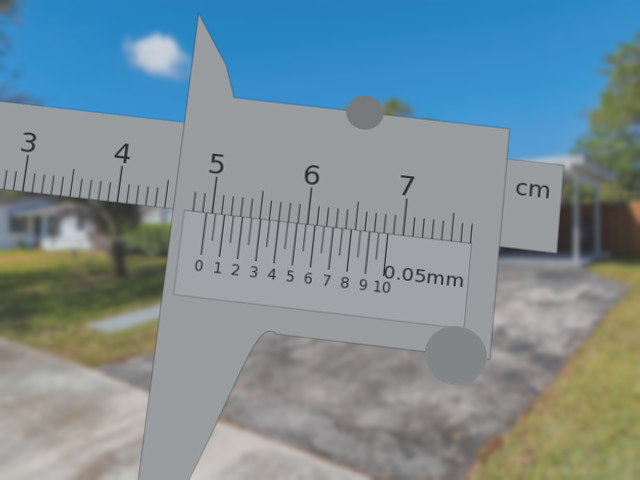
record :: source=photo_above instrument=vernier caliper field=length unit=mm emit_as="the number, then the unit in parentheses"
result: 49.4 (mm)
